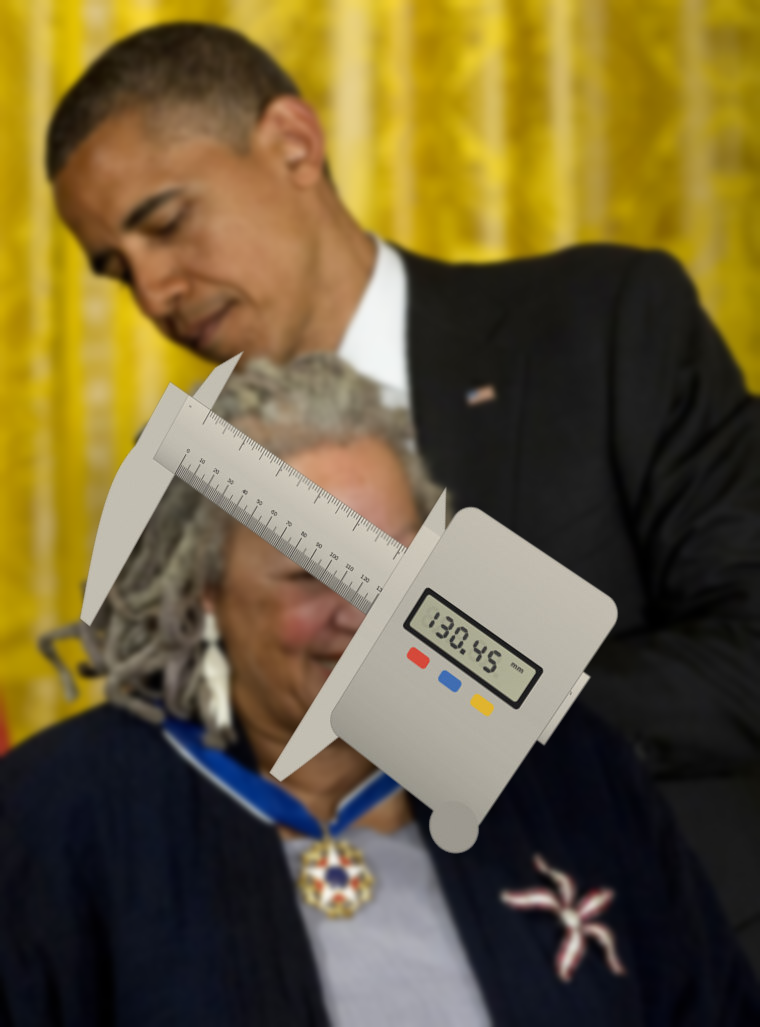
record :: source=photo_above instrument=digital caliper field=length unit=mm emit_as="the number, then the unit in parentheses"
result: 130.45 (mm)
